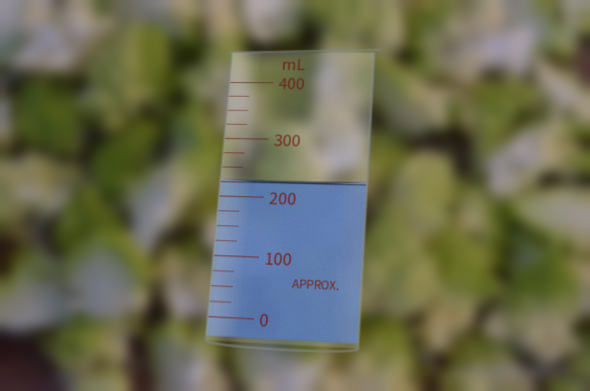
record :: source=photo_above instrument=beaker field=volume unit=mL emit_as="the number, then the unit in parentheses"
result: 225 (mL)
